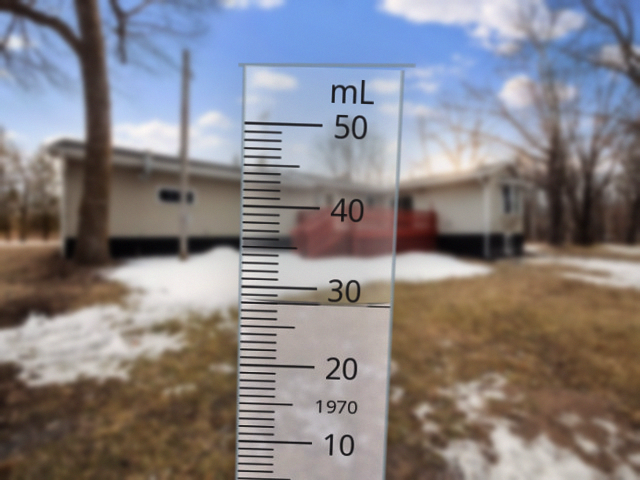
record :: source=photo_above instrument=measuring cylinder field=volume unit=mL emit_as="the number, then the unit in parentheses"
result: 28 (mL)
